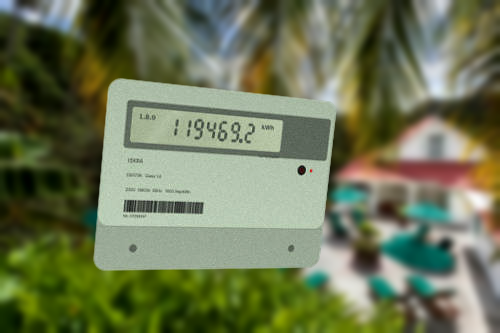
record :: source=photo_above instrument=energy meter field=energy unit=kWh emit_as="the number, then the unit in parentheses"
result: 119469.2 (kWh)
